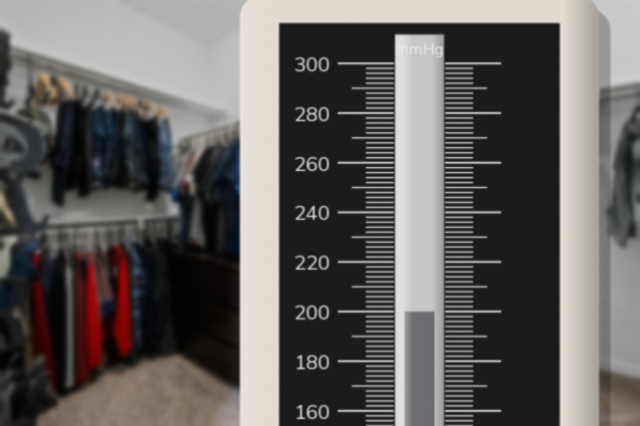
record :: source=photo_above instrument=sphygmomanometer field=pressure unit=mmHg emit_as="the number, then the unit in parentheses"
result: 200 (mmHg)
